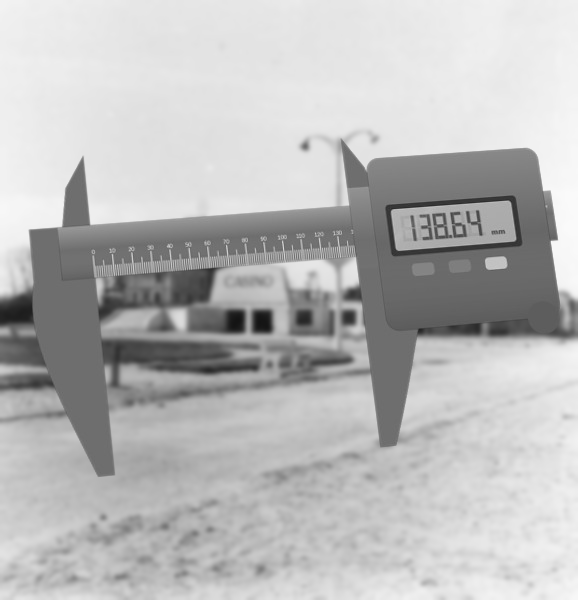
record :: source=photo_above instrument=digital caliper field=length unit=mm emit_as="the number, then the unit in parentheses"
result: 138.64 (mm)
